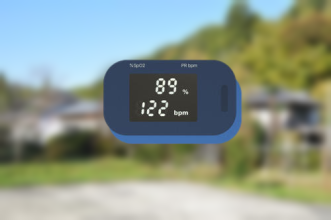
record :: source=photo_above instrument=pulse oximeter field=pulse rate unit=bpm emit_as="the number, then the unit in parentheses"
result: 122 (bpm)
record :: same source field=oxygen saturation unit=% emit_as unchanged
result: 89 (%)
